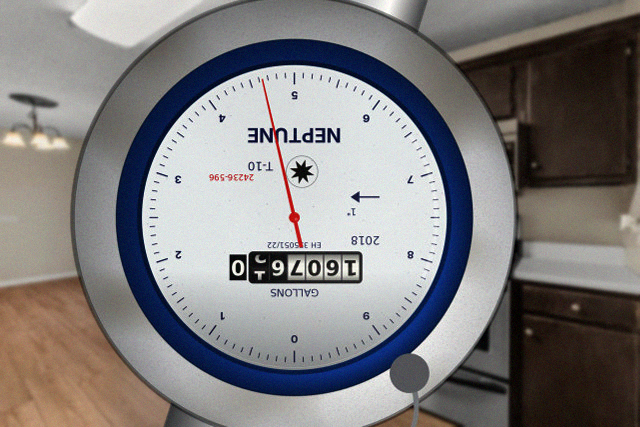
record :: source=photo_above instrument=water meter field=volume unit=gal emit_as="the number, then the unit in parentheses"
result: 1607614.6 (gal)
